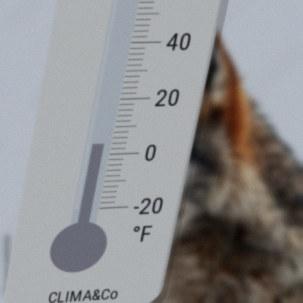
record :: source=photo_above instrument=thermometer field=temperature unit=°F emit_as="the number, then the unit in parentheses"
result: 4 (°F)
